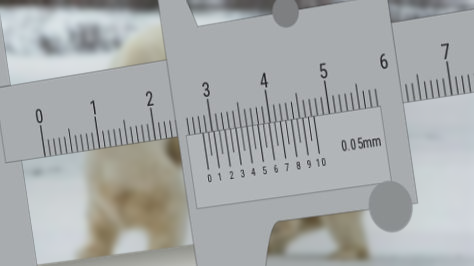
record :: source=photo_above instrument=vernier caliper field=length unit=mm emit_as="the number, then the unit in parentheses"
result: 28.4 (mm)
